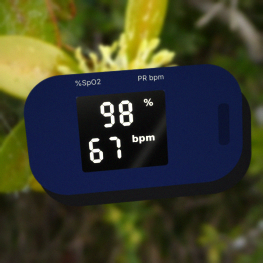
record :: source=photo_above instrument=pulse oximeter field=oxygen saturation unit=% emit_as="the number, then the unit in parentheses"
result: 98 (%)
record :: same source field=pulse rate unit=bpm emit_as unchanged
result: 67 (bpm)
